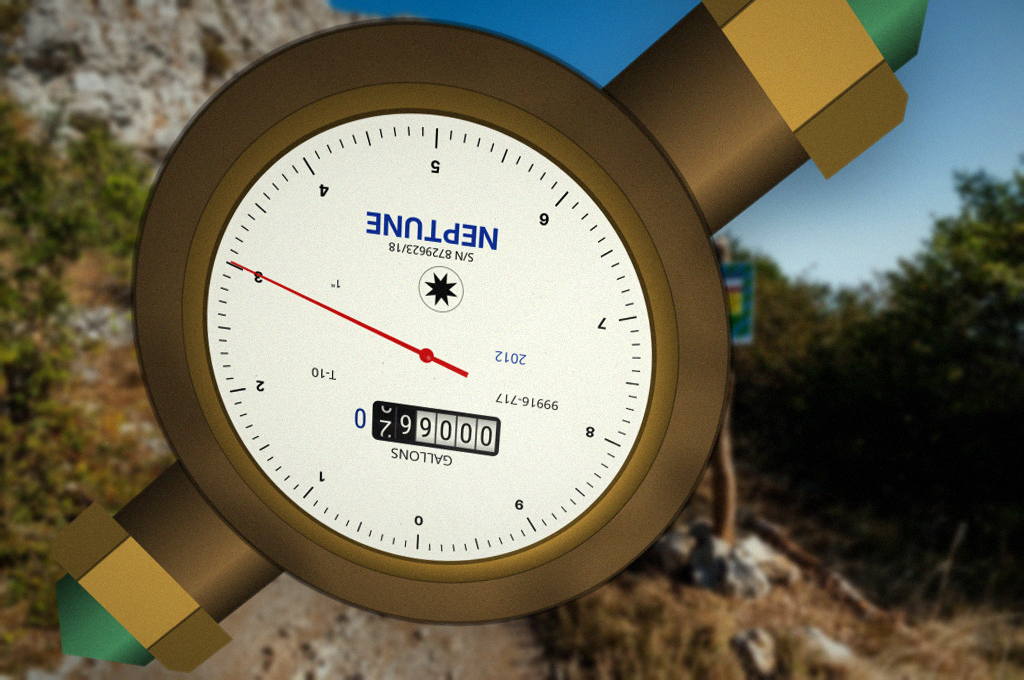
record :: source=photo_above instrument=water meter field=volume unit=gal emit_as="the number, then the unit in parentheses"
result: 6623.0 (gal)
